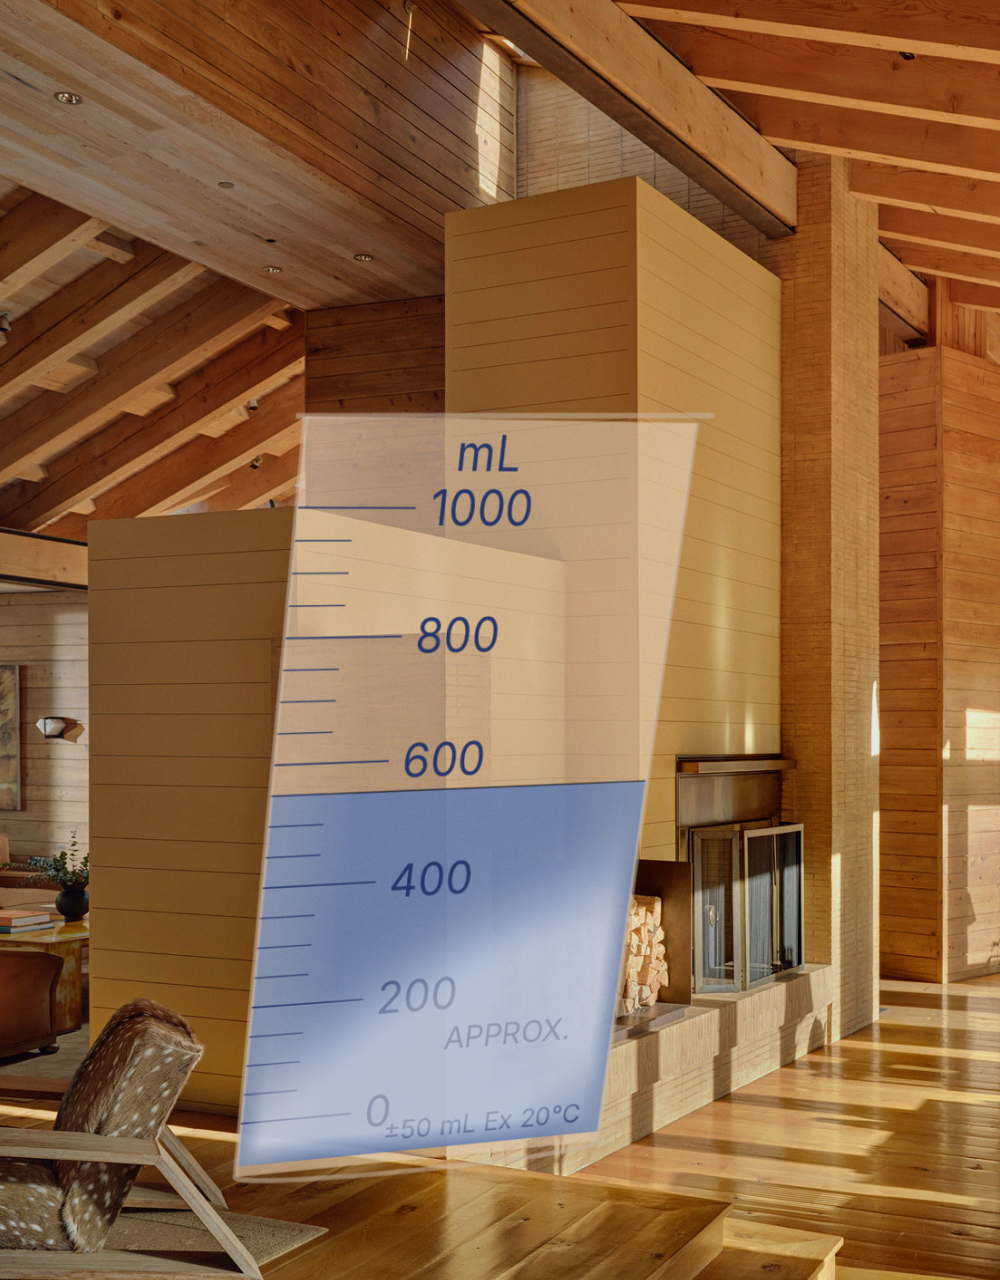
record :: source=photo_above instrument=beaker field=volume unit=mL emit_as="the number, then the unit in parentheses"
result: 550 (mL)
